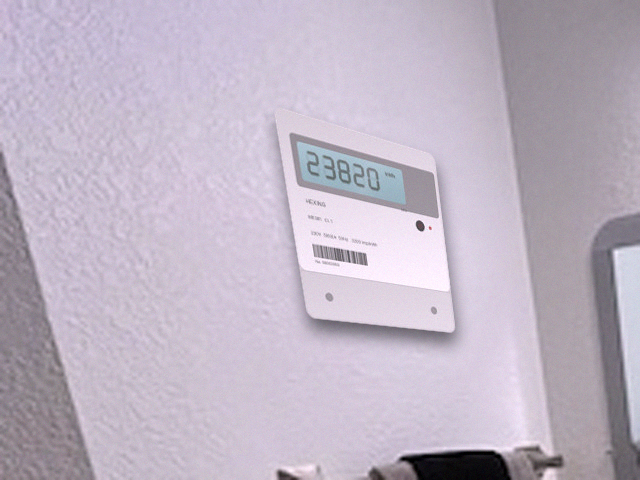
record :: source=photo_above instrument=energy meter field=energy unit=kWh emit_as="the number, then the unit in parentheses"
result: 23820 (kWh)
